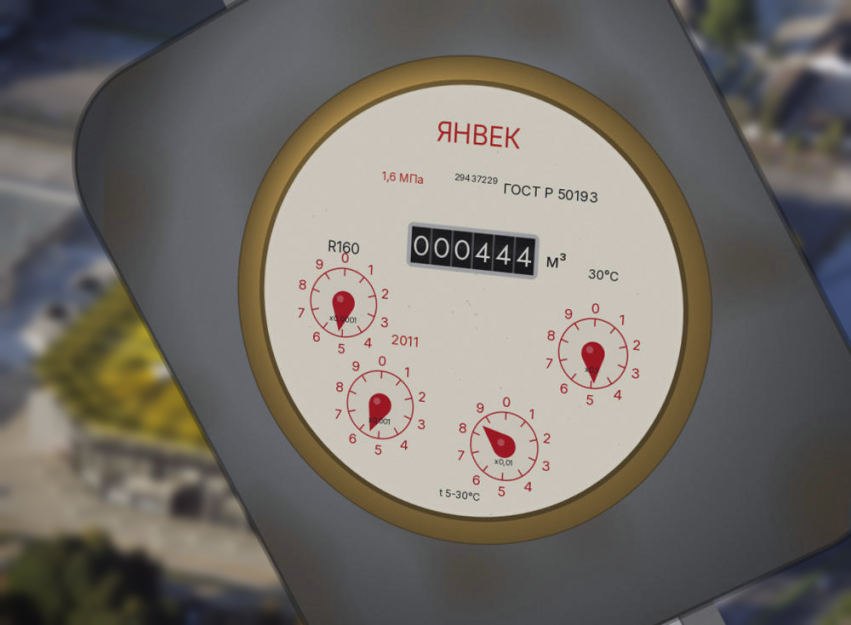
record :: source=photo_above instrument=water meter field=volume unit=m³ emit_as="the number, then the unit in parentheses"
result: 444.4855 (m³)
